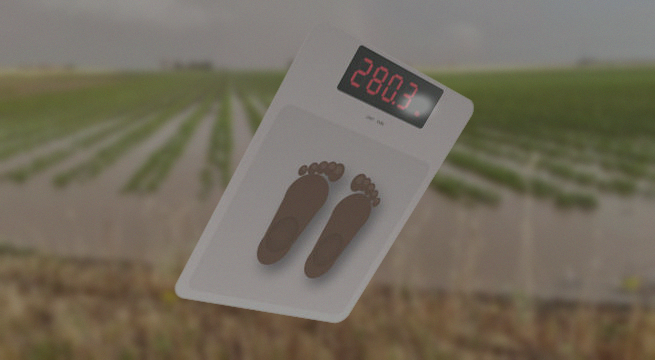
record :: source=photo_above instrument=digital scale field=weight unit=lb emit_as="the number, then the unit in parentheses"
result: 280.3 (lb)
